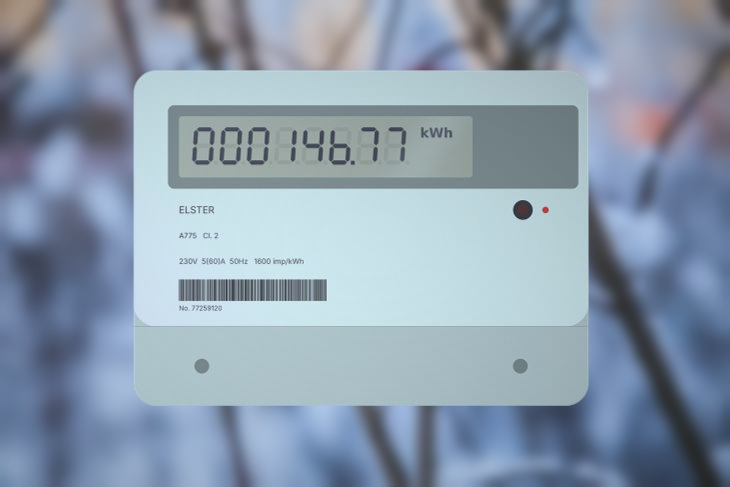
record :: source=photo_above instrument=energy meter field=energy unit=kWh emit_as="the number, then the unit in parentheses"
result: 146.77 (kWh)
